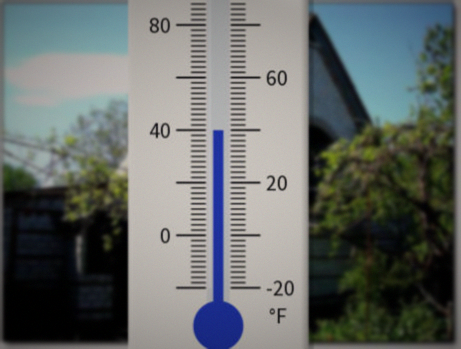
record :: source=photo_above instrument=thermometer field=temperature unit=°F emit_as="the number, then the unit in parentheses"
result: 40 (°F)
